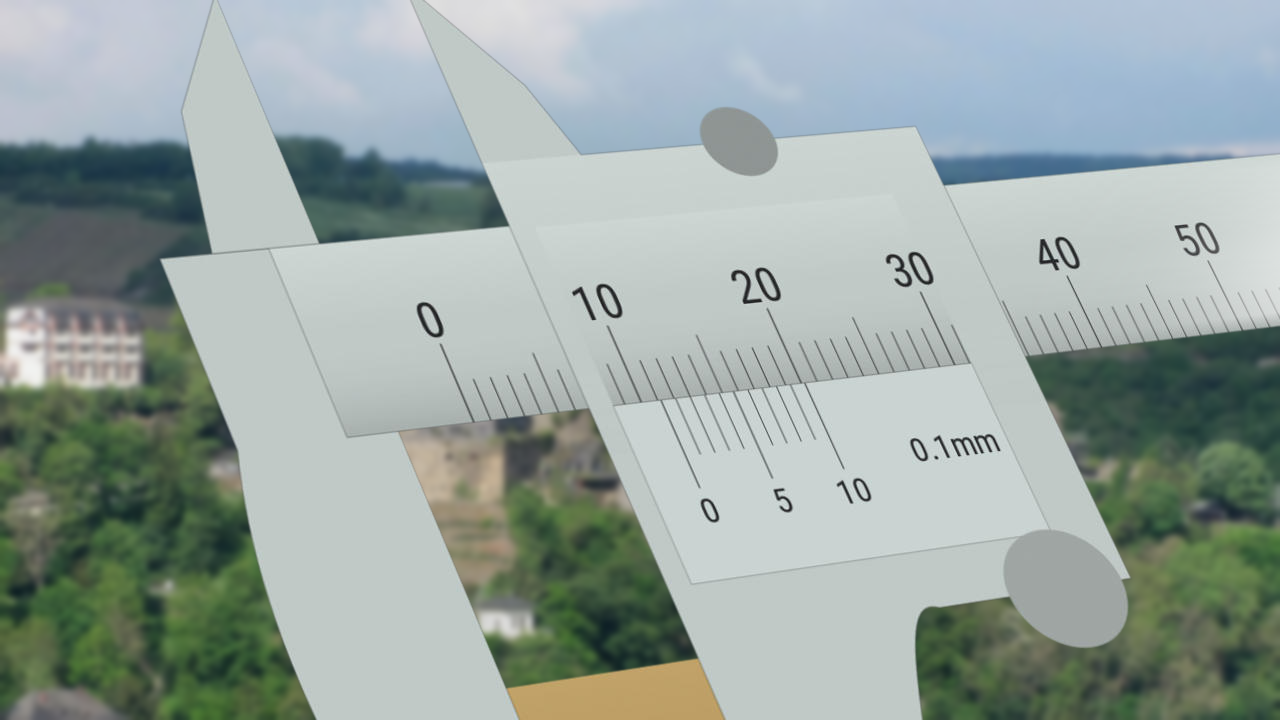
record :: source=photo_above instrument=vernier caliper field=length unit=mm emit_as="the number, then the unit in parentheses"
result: 11.2 (mm)
